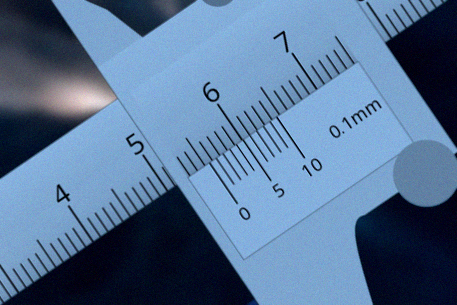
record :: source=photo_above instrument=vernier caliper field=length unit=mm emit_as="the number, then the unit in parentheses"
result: 55.6 (mm)
